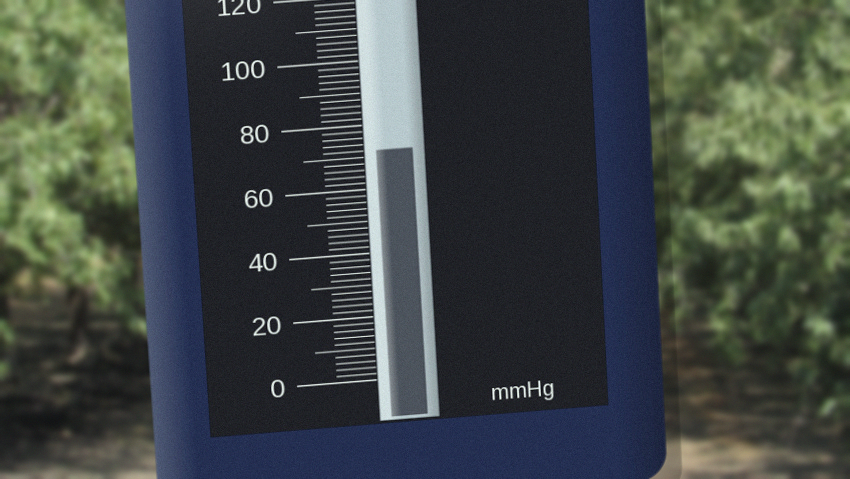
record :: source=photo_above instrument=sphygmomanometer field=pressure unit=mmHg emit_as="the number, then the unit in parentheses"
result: 72 (mmHg)
